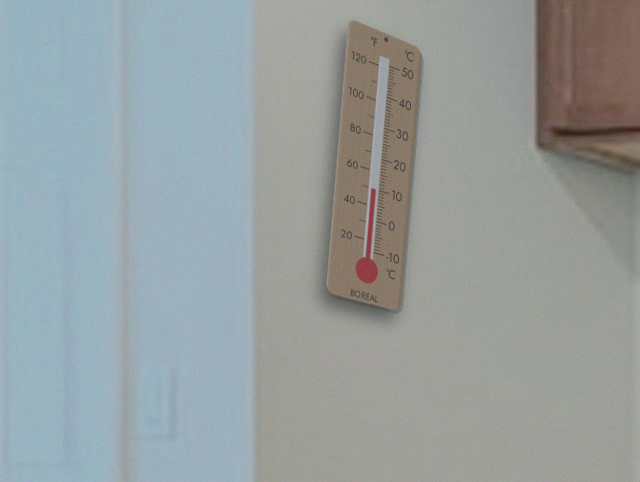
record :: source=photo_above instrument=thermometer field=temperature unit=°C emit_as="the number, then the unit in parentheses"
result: 10 (°C)
